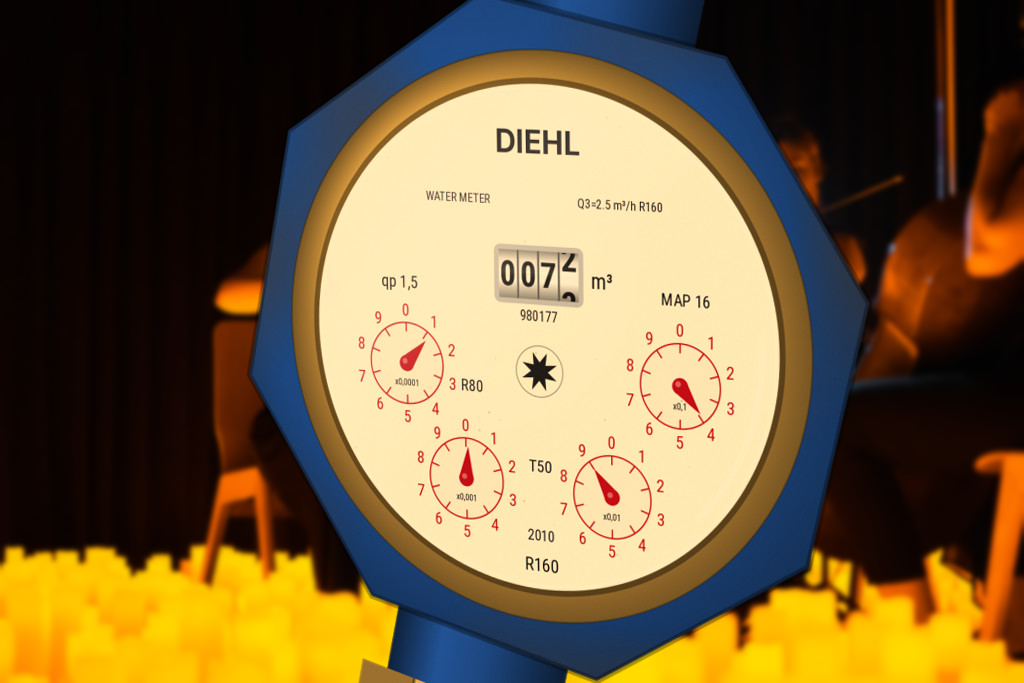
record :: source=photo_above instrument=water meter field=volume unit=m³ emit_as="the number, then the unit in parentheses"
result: 72.3901 (m³)
